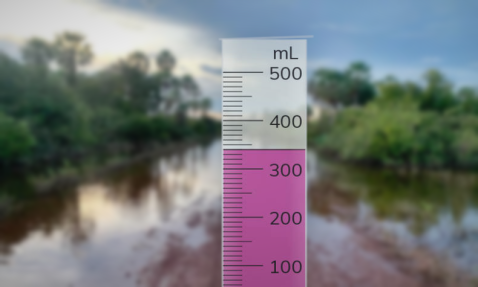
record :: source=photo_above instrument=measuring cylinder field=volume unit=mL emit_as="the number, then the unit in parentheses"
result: 340 (mL)
